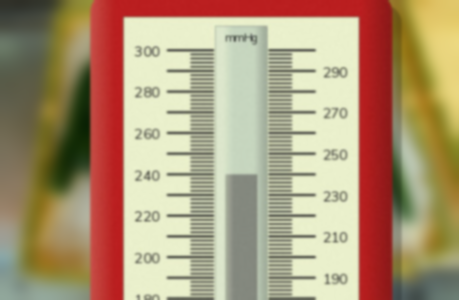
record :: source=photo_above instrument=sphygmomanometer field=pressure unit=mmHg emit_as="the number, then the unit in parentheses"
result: 240 (mmHg)
